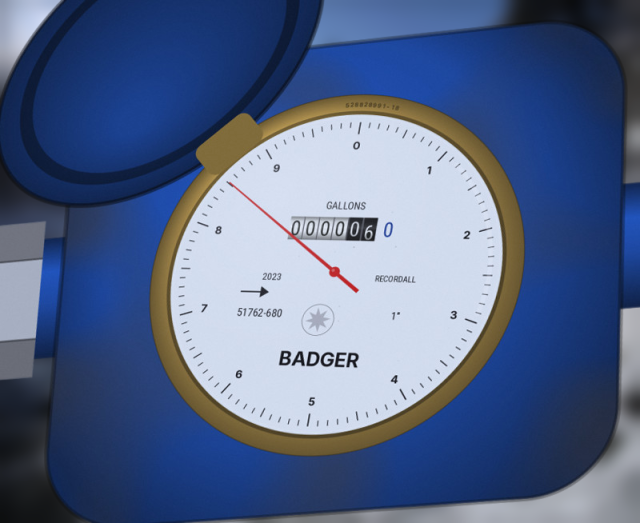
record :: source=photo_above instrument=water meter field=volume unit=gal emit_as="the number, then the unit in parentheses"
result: 58.5 (gal)
